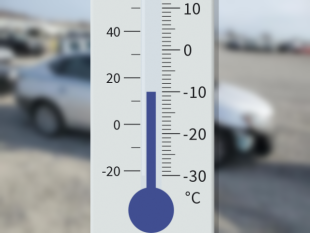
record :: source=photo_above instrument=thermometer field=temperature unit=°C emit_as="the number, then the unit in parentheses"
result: -10 (°C)
